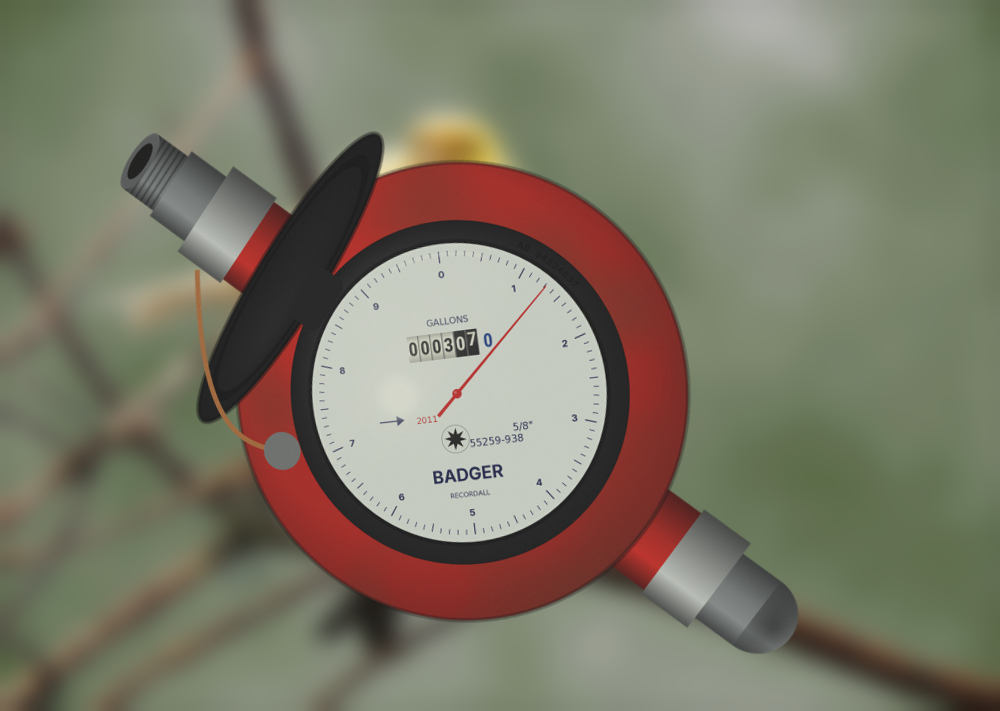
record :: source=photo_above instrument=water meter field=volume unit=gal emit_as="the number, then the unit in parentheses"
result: 3071.3 (gal)
